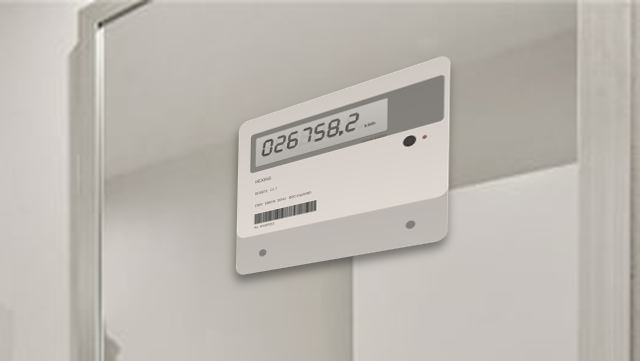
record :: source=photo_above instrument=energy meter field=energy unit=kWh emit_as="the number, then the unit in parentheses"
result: 26758.2 (kWh)
